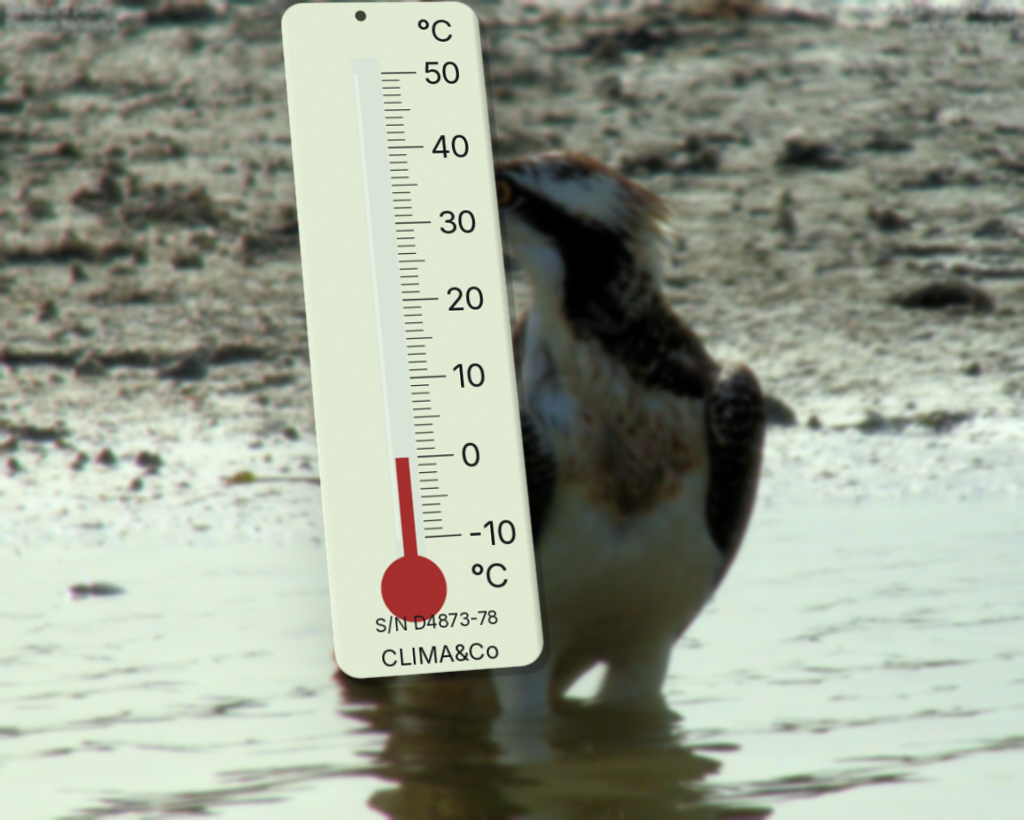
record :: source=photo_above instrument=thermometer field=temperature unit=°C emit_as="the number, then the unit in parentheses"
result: 0 (°C)
